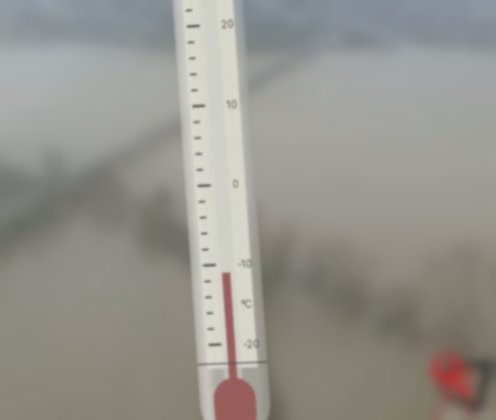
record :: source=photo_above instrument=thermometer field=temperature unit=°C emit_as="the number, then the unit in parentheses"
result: -11 (°C)
